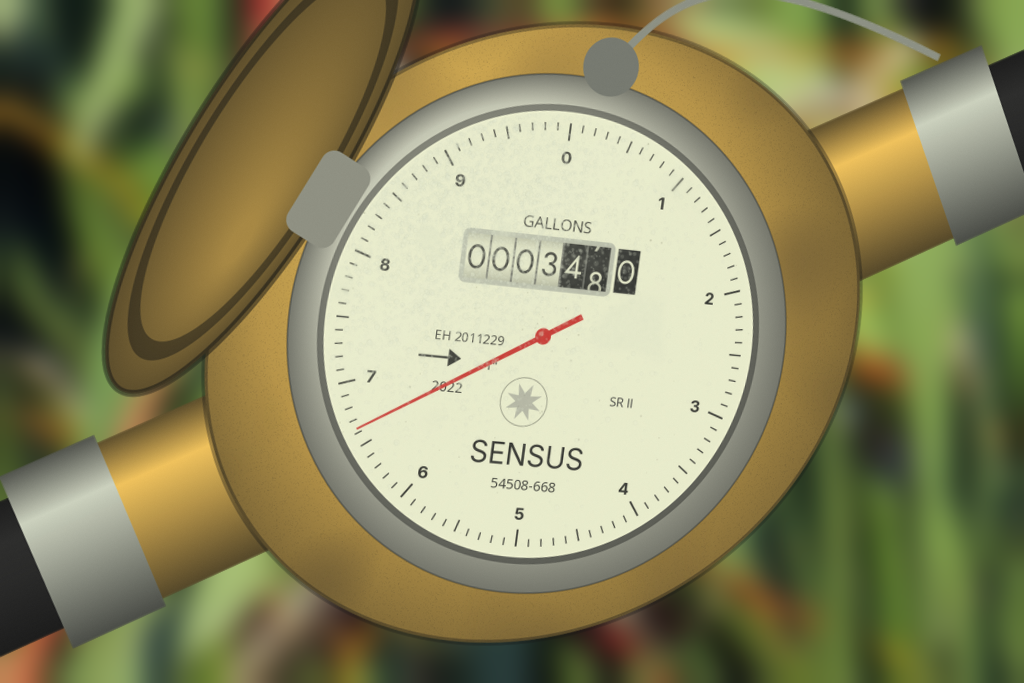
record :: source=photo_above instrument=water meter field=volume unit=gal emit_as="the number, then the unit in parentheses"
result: 3476.6 (gal)
